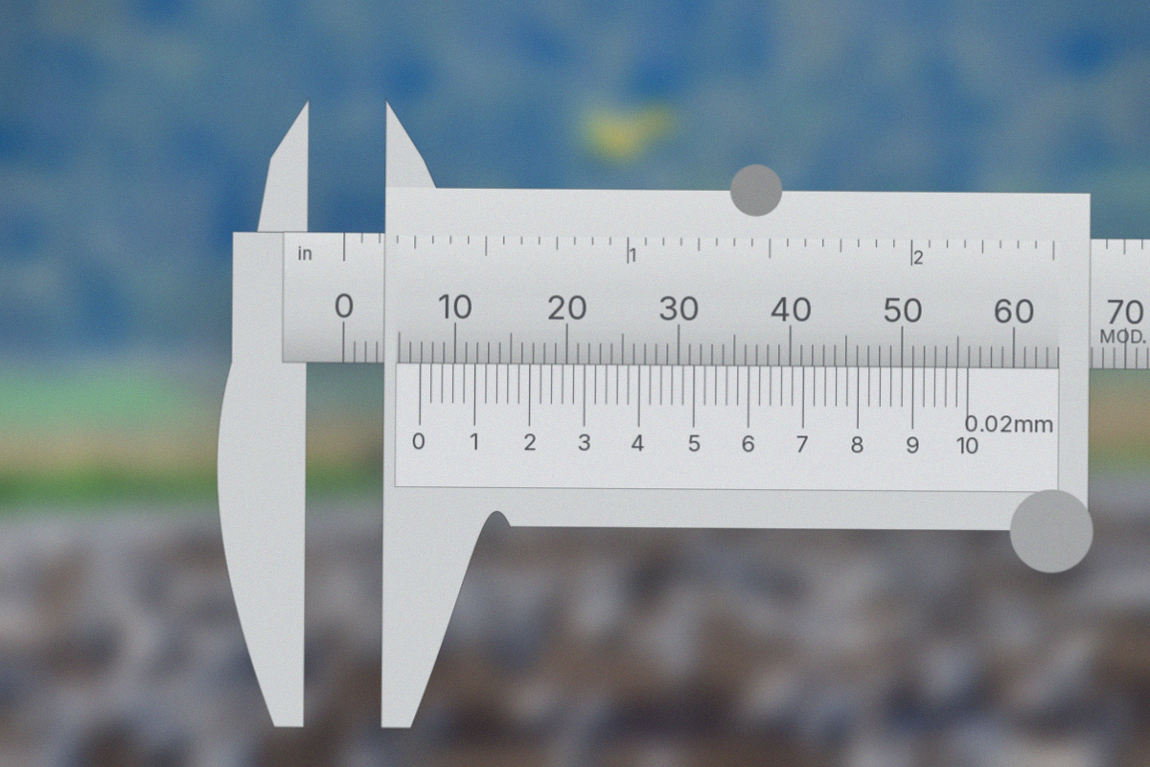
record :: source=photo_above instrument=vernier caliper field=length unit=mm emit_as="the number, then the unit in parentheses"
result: 6.9 (mm)
